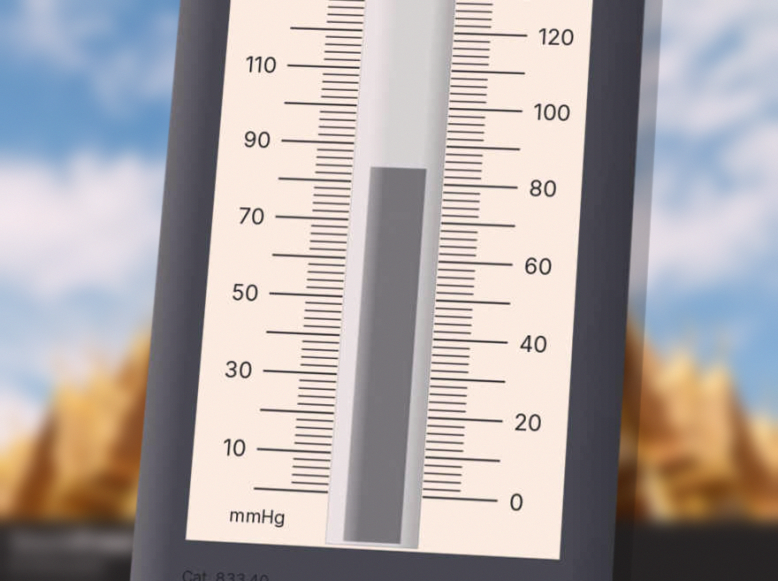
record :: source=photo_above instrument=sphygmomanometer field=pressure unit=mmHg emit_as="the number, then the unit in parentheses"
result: 84 (mmHg)
